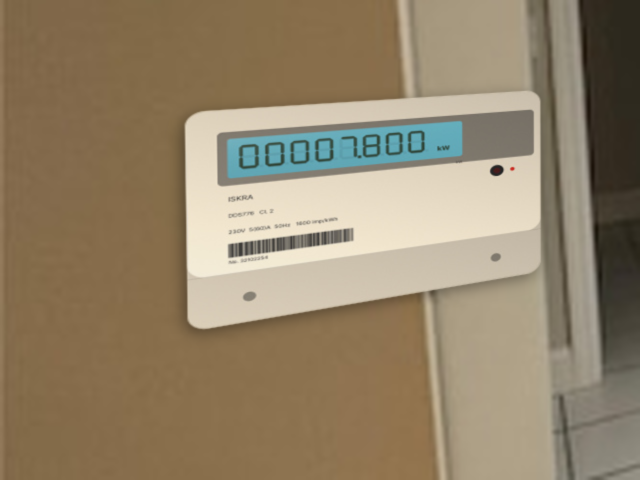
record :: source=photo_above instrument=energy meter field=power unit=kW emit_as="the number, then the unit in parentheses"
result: 7.800 (kW)
